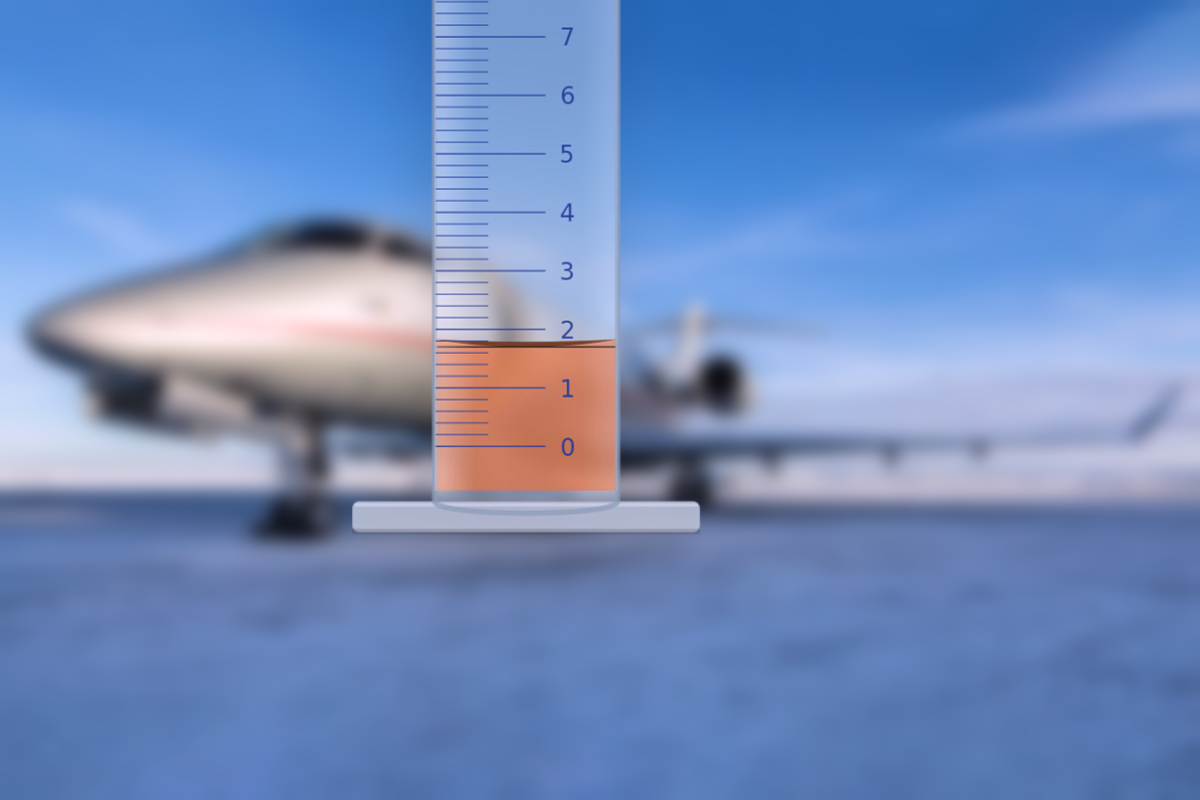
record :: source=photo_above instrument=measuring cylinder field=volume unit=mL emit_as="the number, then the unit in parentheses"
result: 1.7 (mL)
